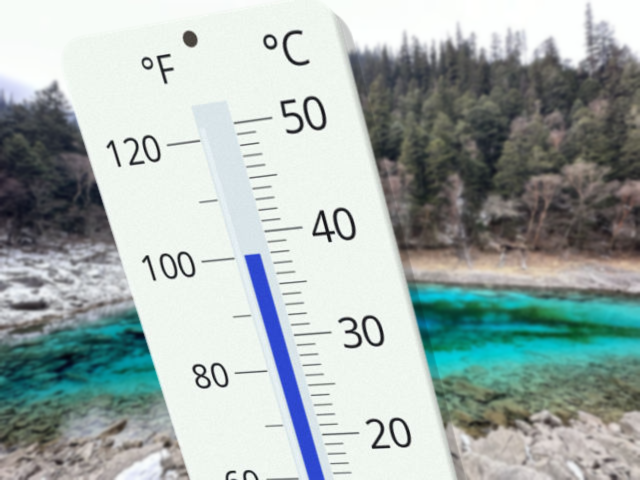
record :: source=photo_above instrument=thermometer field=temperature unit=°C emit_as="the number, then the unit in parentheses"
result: 38 (°C)
